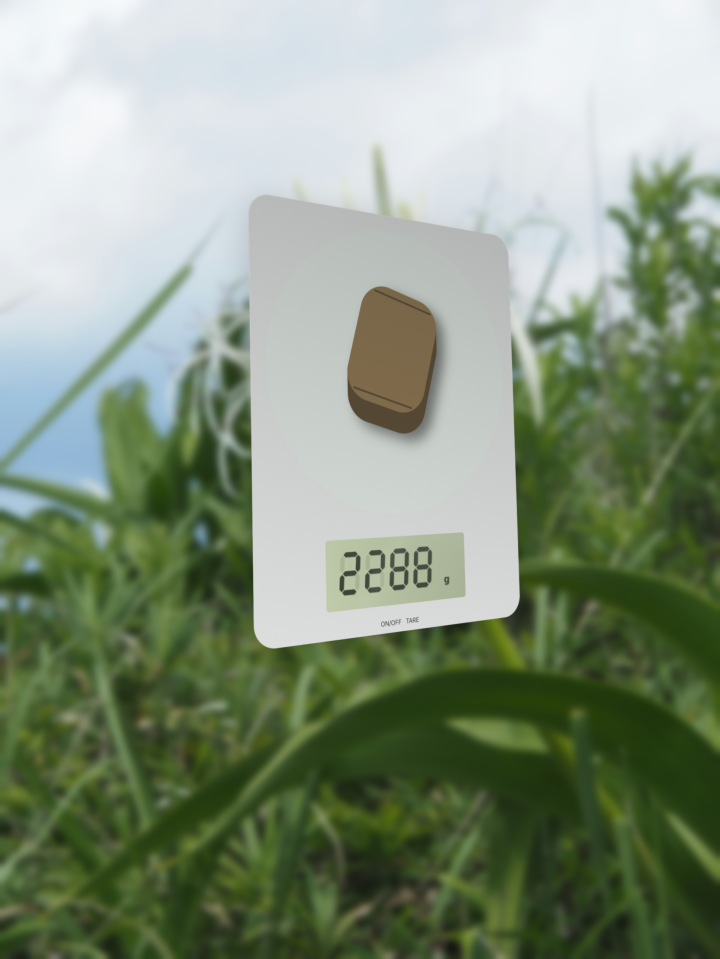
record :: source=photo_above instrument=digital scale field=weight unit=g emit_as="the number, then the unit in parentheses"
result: 2288 (g)
